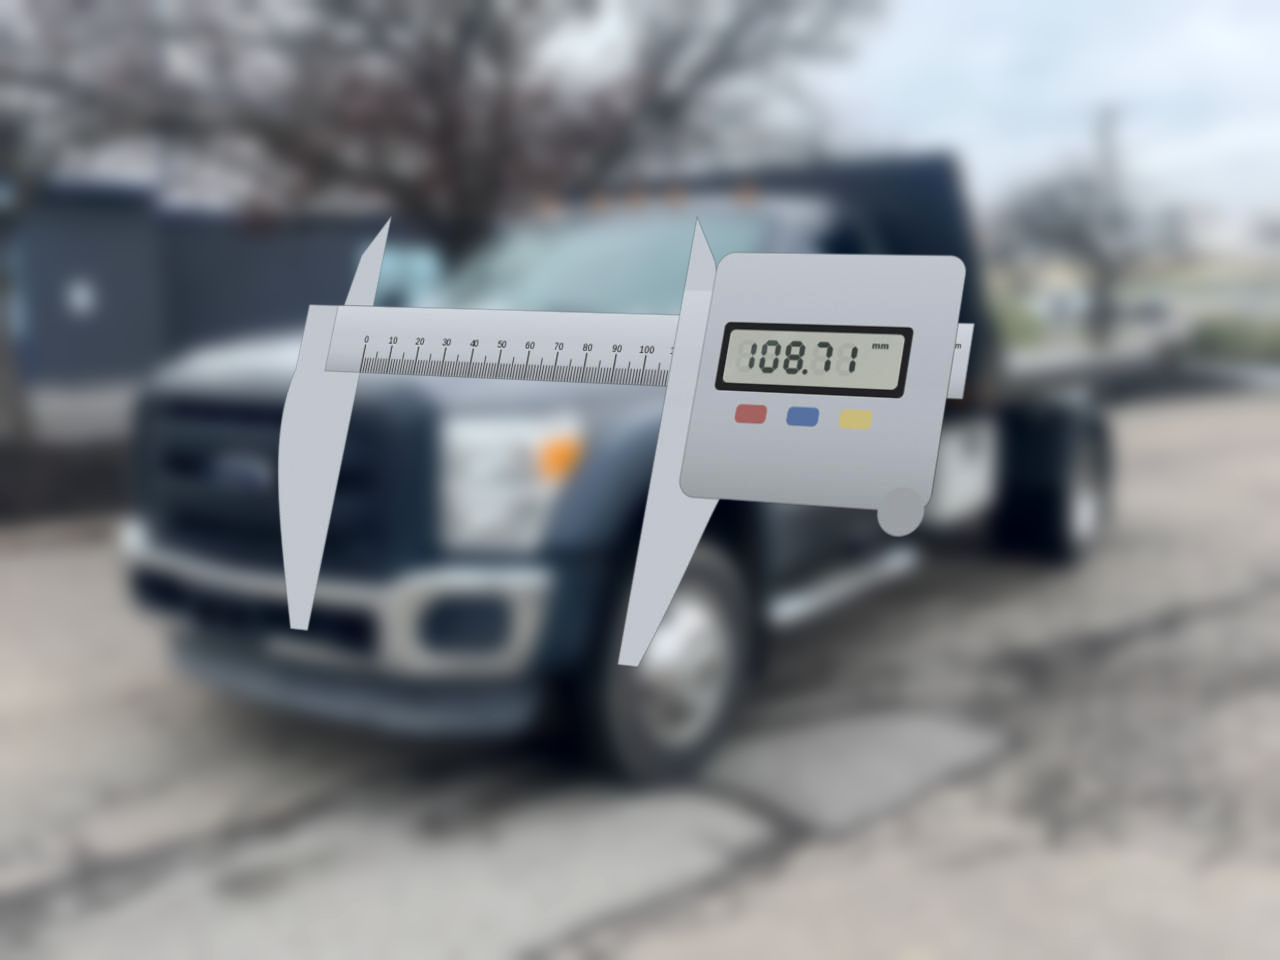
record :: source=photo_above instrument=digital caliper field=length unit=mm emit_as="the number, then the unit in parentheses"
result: 108.71 (mm)
